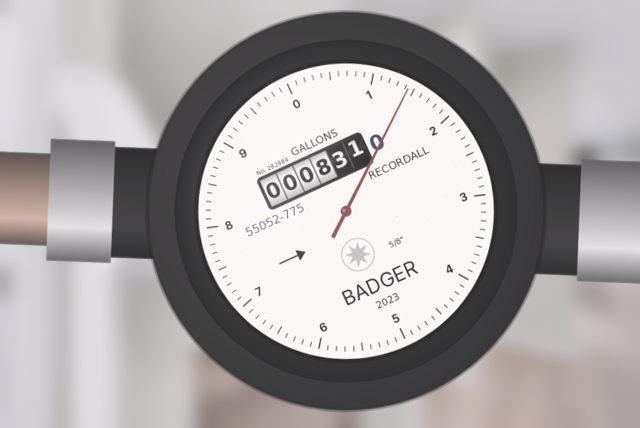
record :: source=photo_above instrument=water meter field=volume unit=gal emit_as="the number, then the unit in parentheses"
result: 8311.4 (gal)
